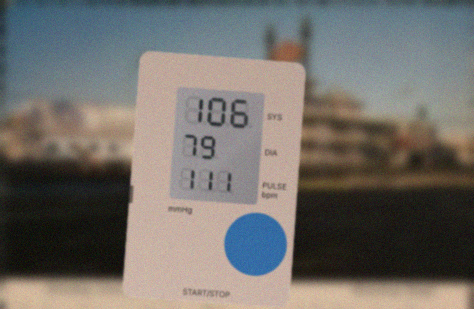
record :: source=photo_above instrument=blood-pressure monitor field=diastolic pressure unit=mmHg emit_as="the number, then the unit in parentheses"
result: 79 (mmHg)
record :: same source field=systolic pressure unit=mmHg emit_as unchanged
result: 106 (mmHg)
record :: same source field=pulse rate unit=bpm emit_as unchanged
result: 111 (bpm)
